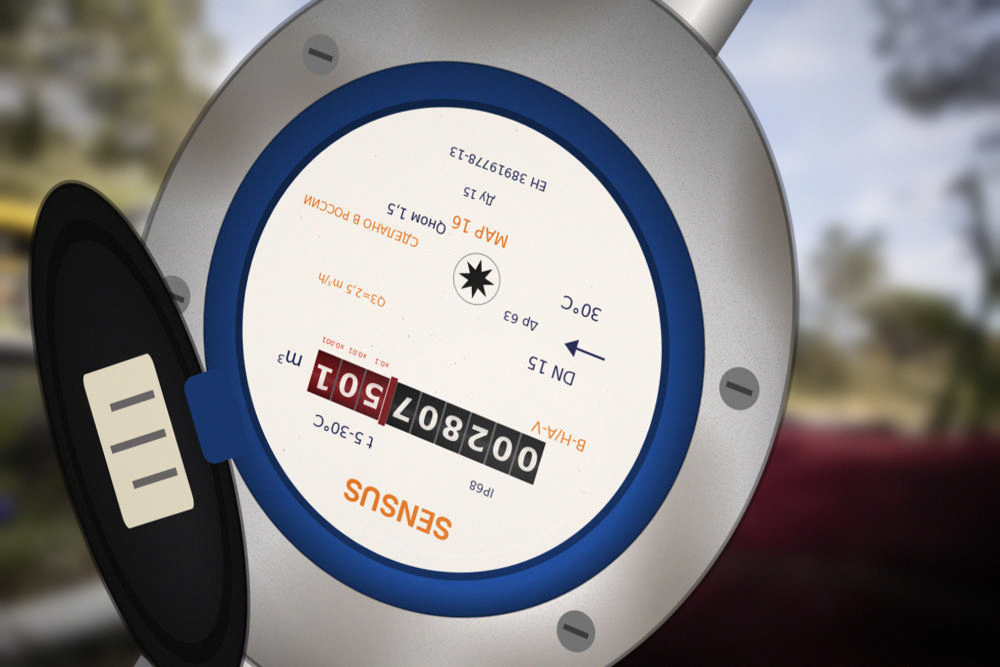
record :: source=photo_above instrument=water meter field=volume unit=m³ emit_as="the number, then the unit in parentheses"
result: 2807.501 (m³)
